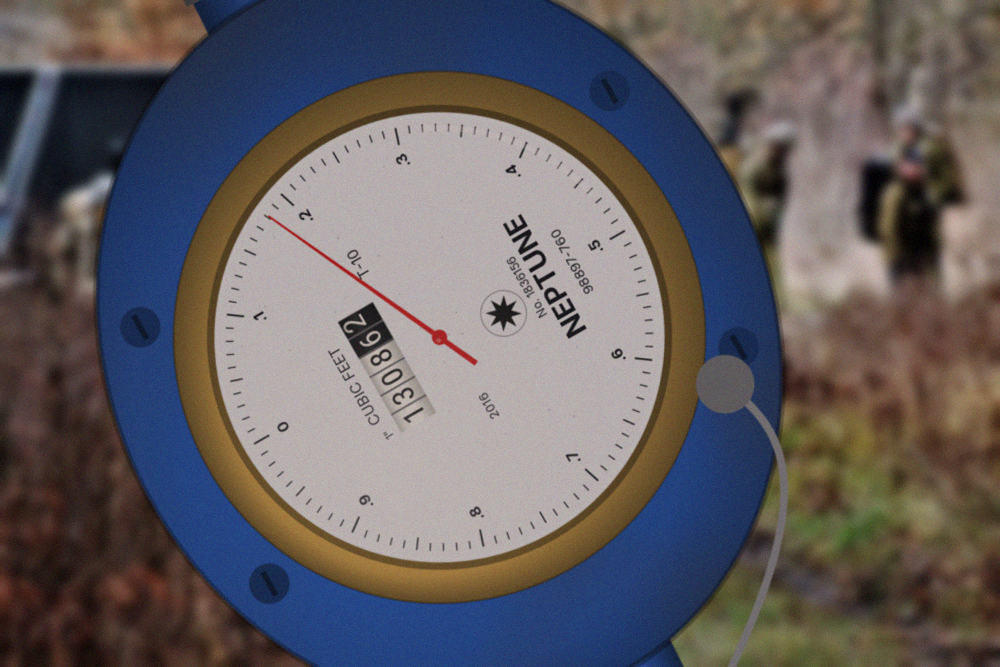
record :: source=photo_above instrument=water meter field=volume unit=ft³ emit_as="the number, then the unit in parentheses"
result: 130862.18 (ft³)
